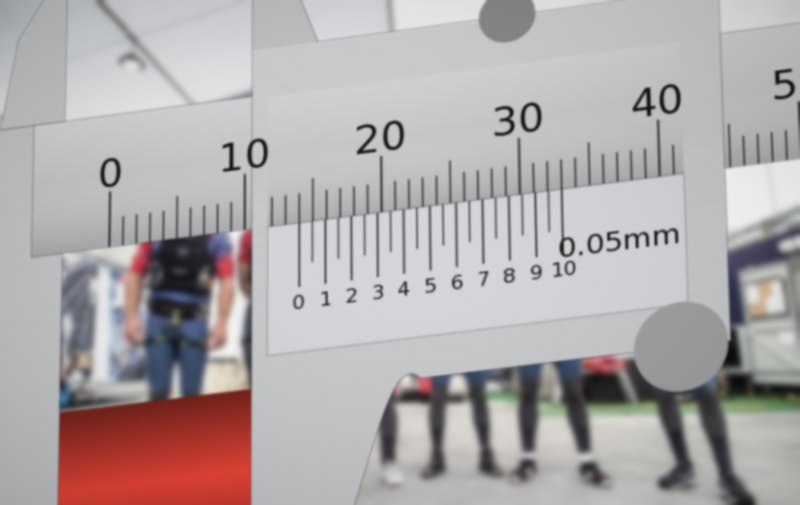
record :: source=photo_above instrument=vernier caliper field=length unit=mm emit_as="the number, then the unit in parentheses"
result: 14.0 (mm)
